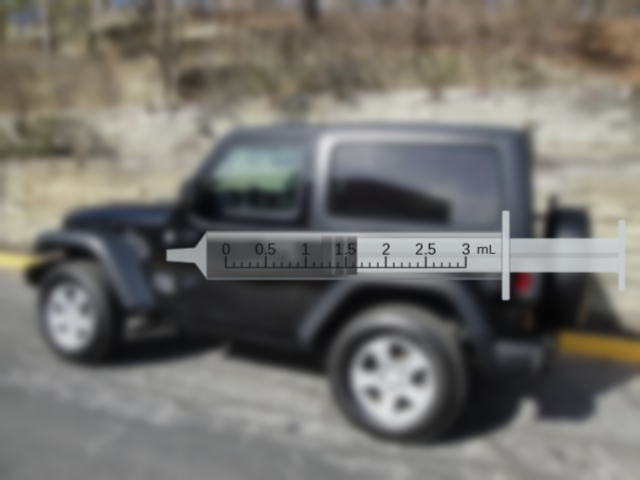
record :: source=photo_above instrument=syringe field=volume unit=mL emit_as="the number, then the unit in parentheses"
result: 1.2 (mL)
